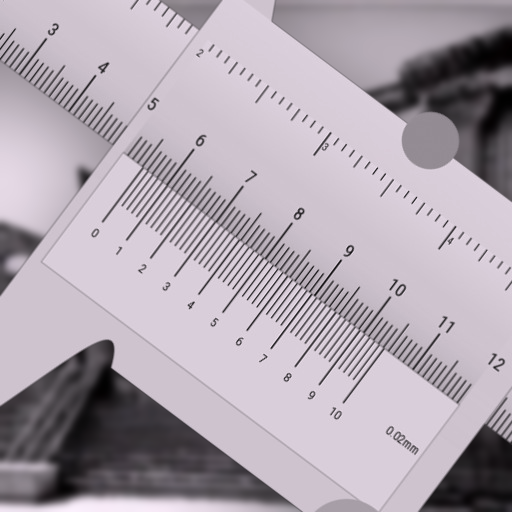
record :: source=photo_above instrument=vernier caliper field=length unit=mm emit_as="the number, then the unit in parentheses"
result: 55.2 (mm)
